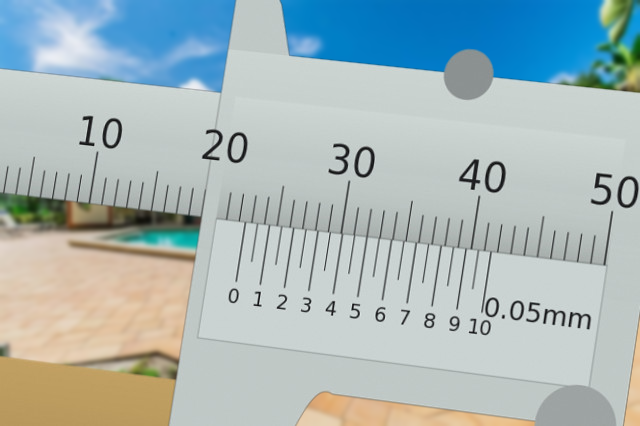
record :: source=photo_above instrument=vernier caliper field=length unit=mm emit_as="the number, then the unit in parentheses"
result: 22.5 (mm)
